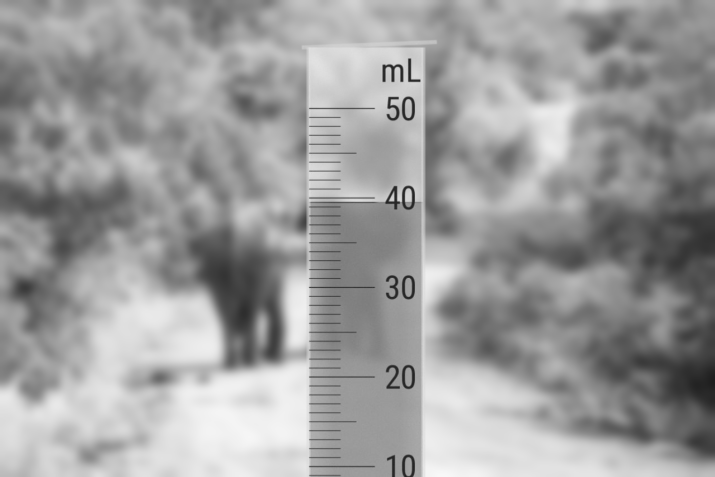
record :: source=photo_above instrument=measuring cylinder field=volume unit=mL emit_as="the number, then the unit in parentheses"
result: 39.5 (mL)
